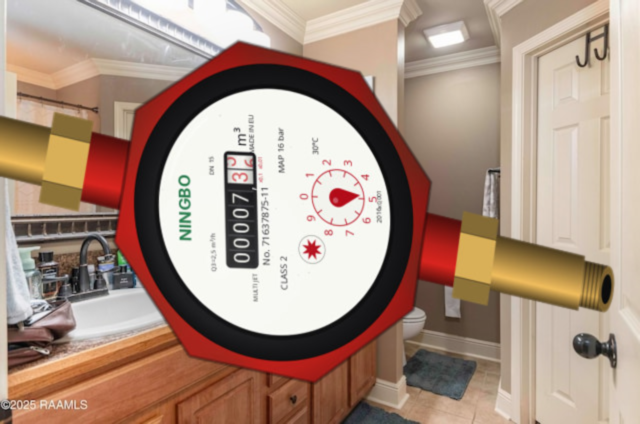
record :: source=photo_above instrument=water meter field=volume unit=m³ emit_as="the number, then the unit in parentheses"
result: 7.354 (m³)
